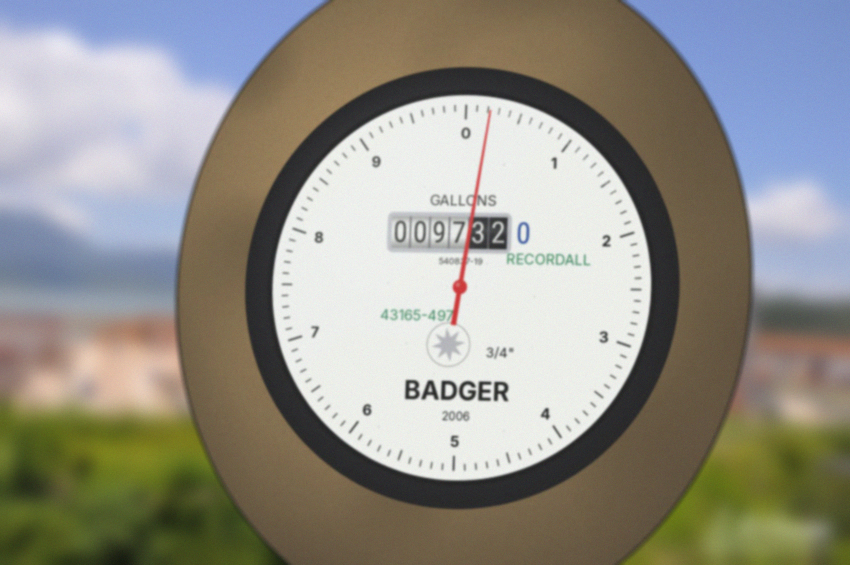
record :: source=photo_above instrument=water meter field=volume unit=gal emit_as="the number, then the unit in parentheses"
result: 97320.2 (gal)
